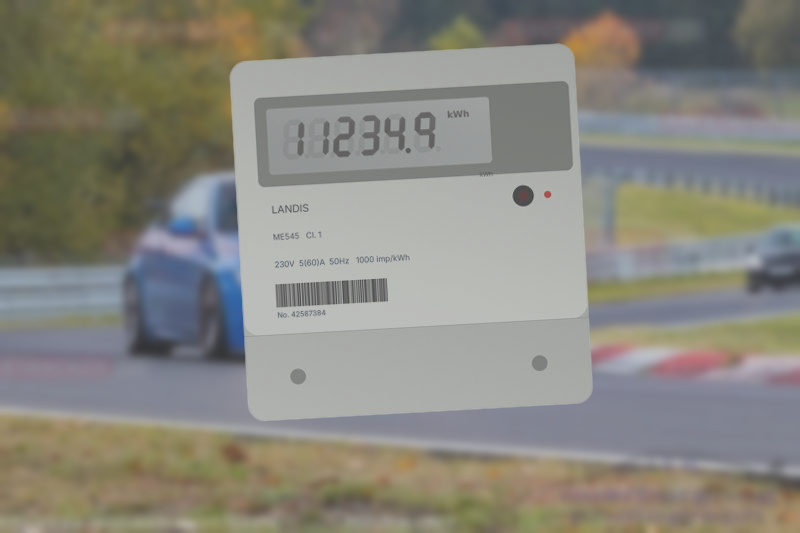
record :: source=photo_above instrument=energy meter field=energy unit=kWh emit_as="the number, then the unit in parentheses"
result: 11234.9 (kWh)
